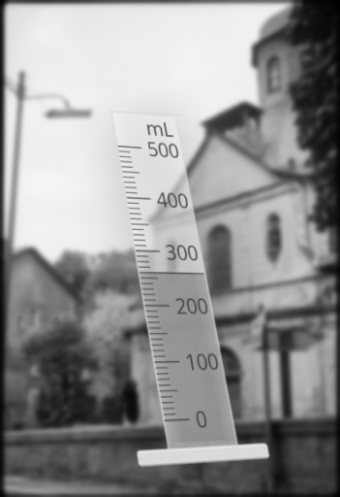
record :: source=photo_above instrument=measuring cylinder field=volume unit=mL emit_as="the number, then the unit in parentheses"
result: 260 (mL)
